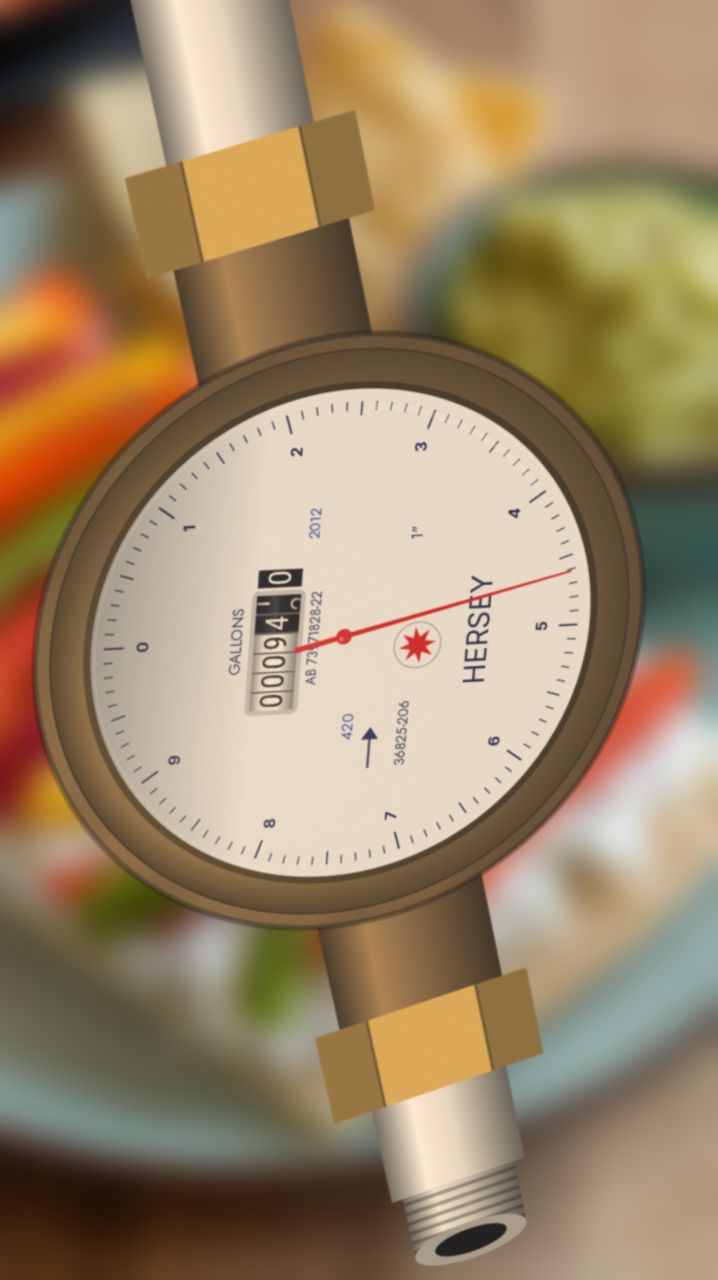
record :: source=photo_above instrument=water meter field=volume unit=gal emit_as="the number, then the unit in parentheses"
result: 9414.6 (gal)
